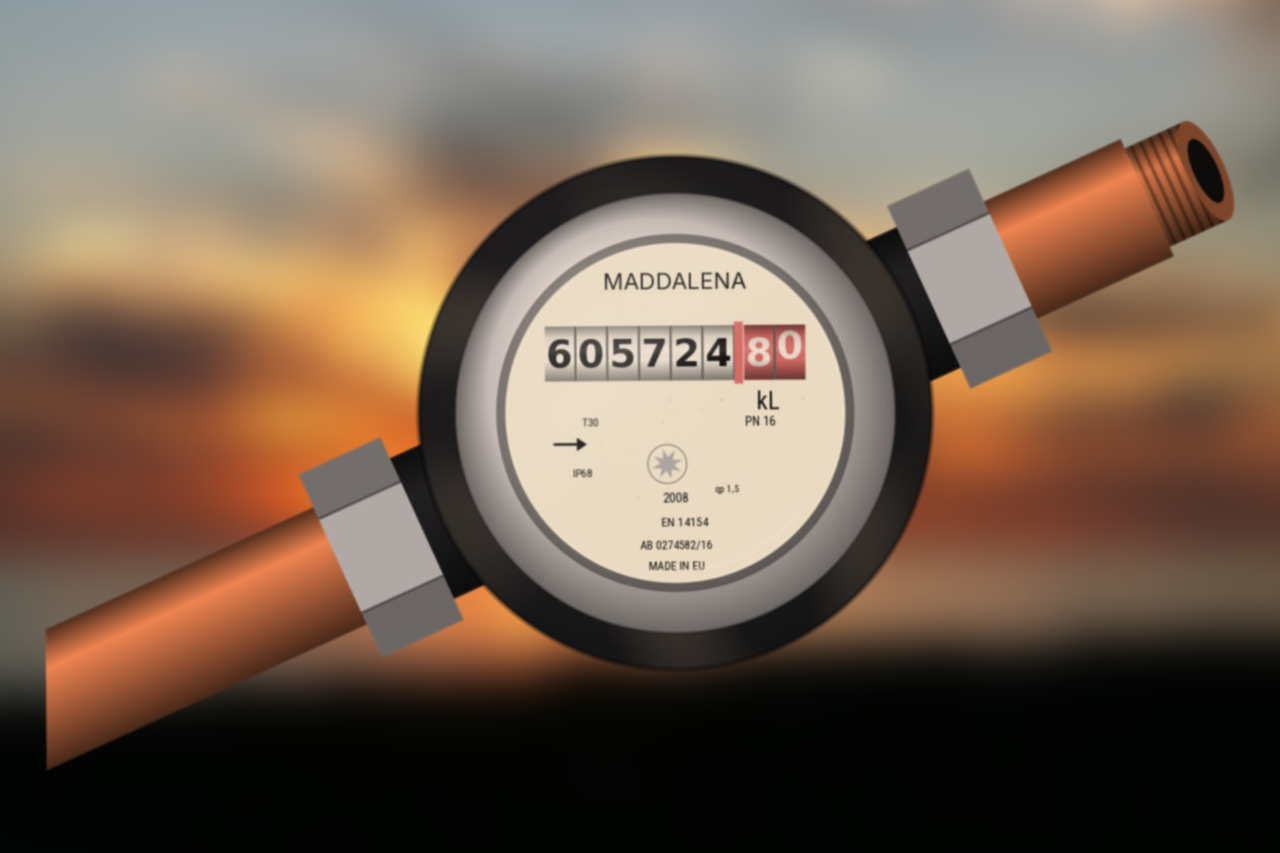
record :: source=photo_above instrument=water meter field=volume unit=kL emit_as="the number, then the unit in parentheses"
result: 605724.80 (kL)
